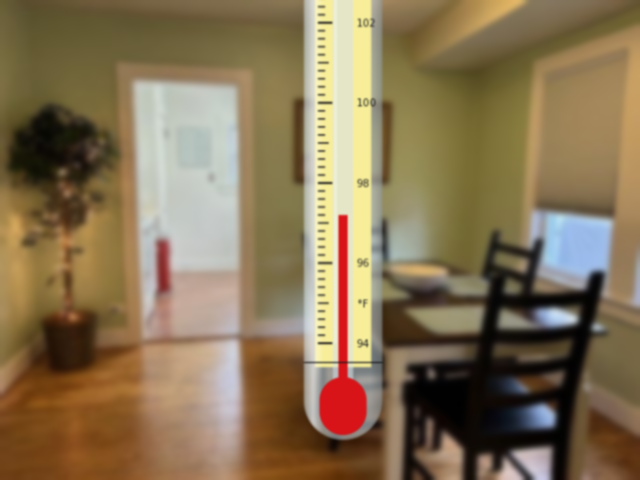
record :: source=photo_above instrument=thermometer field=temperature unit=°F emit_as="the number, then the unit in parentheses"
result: 97.2 (°F)
